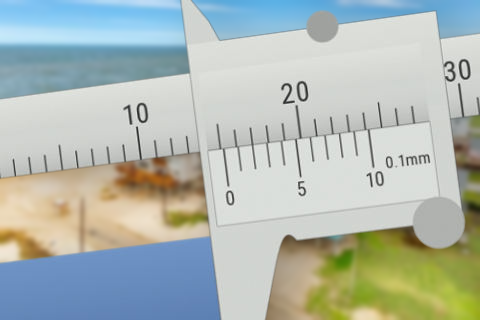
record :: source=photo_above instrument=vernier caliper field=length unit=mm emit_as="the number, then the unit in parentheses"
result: 15.2 (mm)
